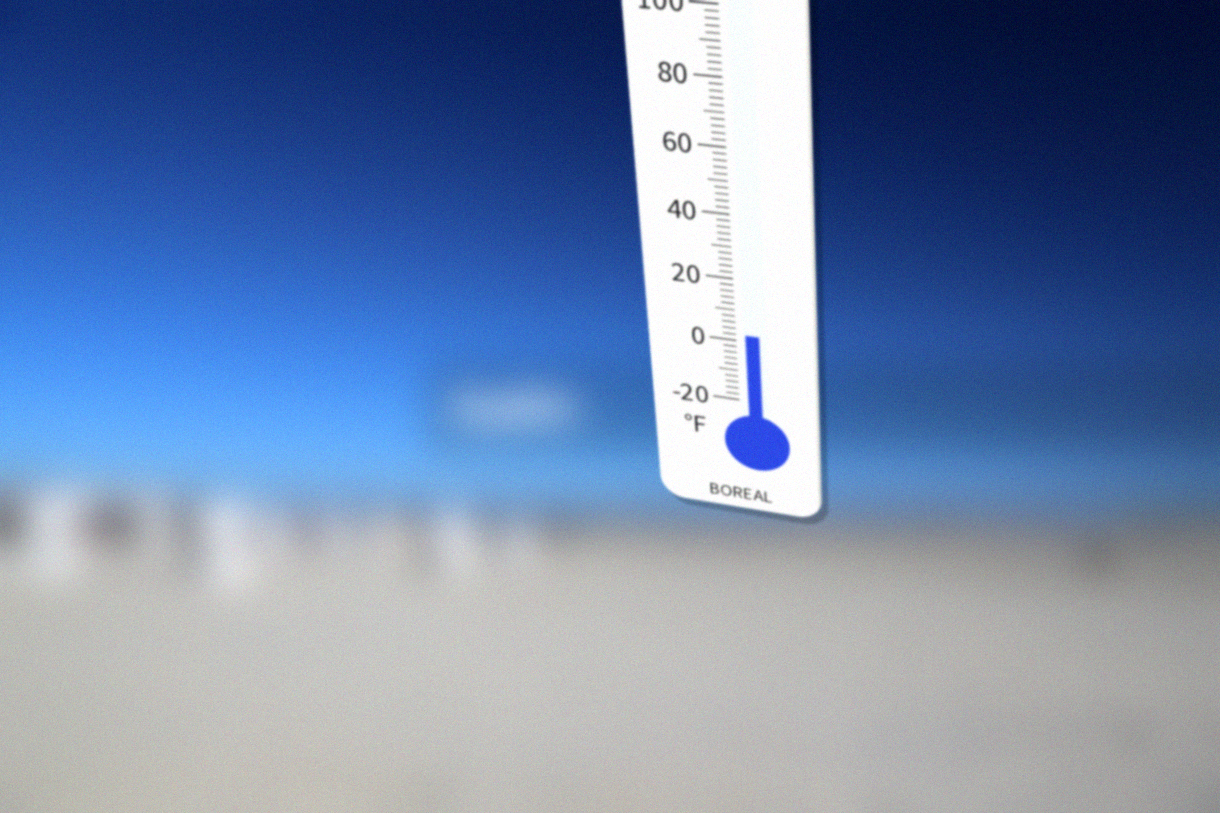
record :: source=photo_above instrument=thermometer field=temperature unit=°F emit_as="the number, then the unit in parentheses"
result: 2 (°F)
